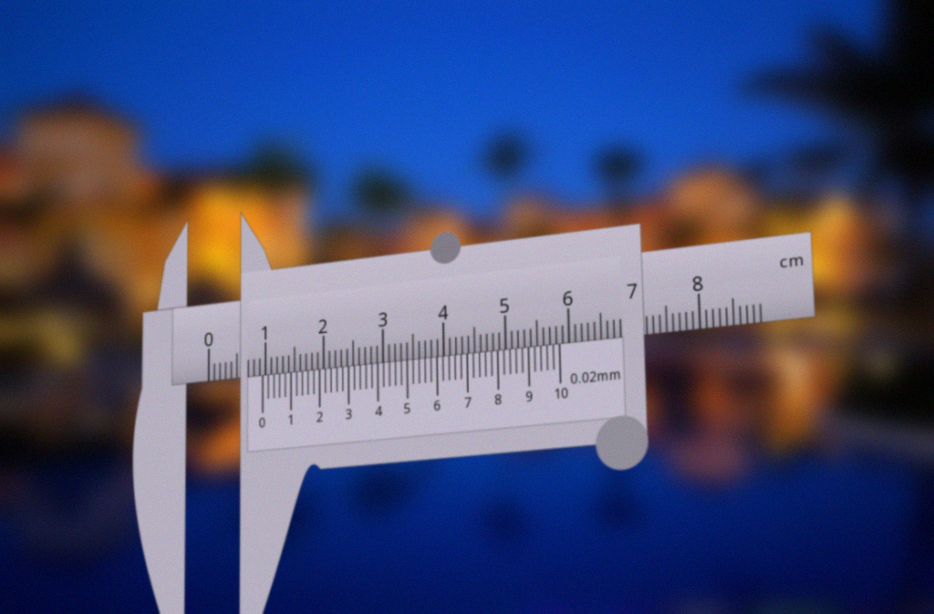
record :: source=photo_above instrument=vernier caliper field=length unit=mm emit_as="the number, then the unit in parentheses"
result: 9.5 (mm)
